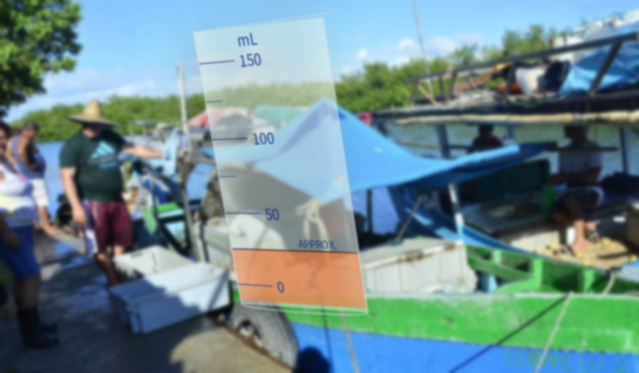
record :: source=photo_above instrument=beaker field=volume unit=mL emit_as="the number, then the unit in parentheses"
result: 25 (mL)
